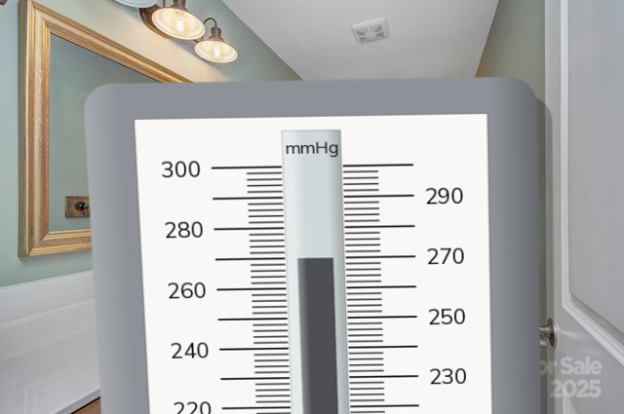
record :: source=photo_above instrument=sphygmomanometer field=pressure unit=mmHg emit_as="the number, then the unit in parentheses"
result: 270 (mmHg)
